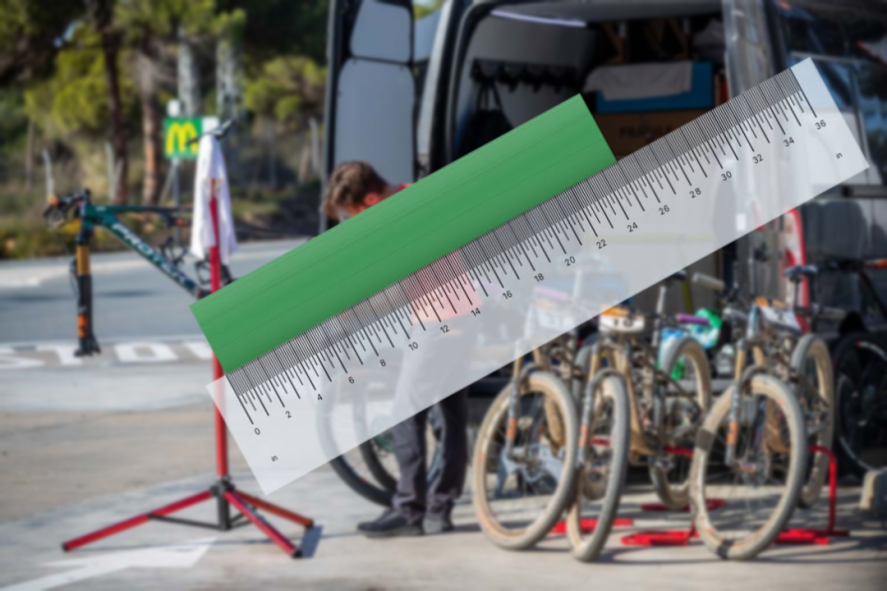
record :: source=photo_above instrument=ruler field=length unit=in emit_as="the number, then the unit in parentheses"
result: 25 (in)
